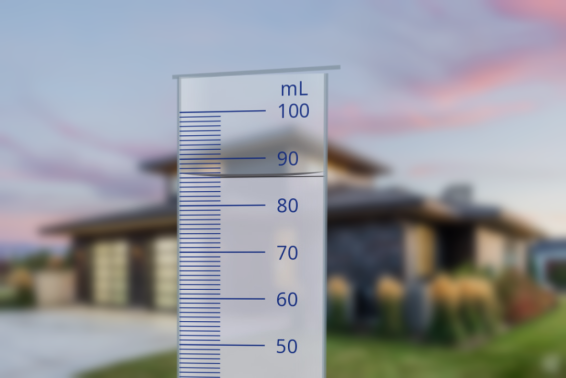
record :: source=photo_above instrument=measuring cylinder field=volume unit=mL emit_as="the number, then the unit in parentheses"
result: 86 (mL)
